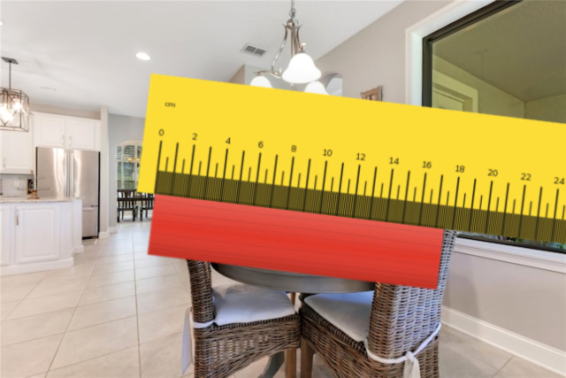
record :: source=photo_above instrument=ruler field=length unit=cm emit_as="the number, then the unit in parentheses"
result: 17.5 (cm)
